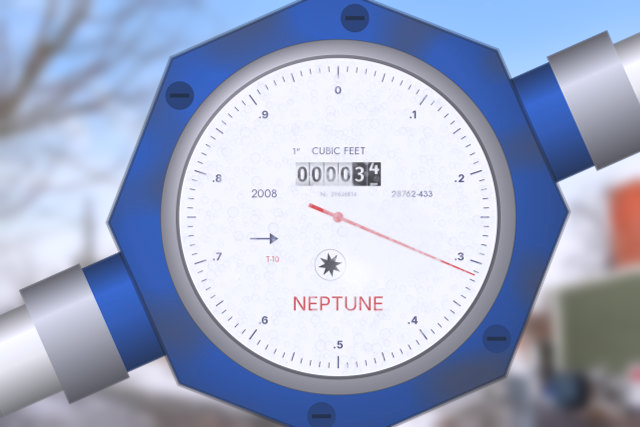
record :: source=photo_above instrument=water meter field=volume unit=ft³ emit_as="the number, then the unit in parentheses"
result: 34.31 (ft³)
